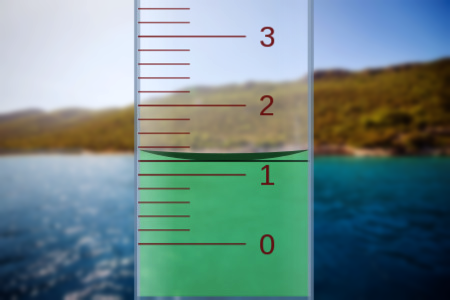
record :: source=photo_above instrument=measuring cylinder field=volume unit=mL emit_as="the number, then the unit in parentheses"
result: 1.2 (mL)
